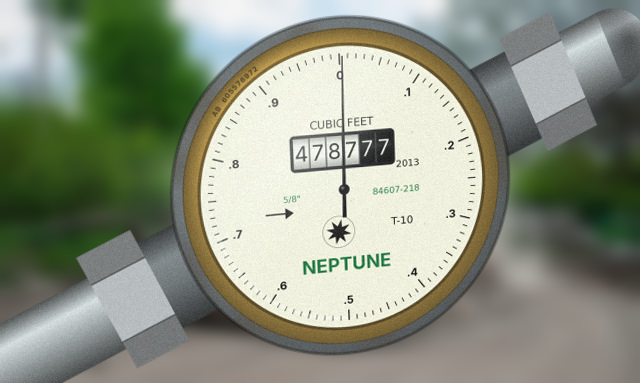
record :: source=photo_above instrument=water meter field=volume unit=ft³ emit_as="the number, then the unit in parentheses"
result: 478777.00 (ft³)
